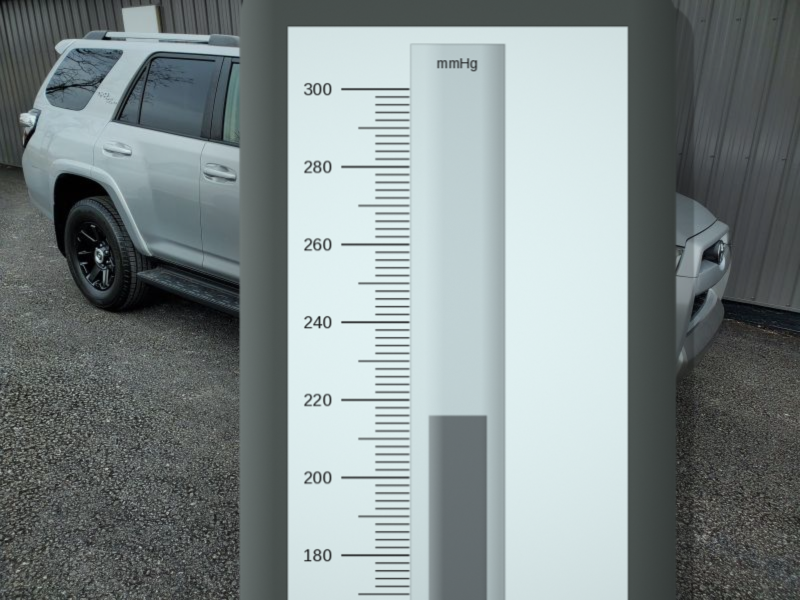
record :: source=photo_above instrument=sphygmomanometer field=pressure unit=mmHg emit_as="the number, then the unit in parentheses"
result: 216 (mmHg)
